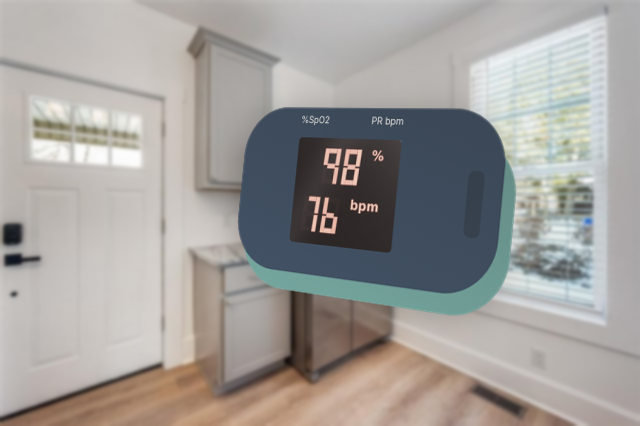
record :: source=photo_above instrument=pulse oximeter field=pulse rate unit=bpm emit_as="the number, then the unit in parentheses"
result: 76 (bpm)
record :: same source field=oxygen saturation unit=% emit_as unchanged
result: 98 (%)
